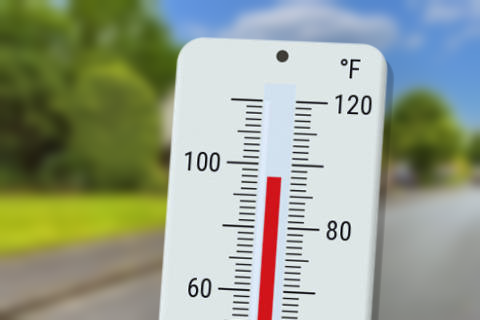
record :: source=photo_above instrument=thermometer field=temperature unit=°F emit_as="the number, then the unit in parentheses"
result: 96 (°F)
